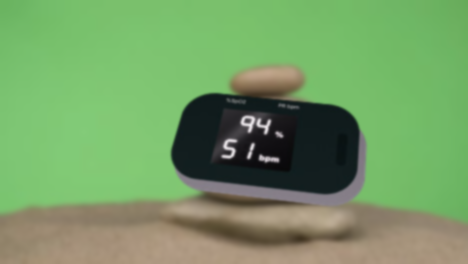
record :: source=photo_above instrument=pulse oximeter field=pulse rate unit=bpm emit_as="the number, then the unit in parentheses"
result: 51 (bpm)
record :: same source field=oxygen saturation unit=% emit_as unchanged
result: 94 (%)
